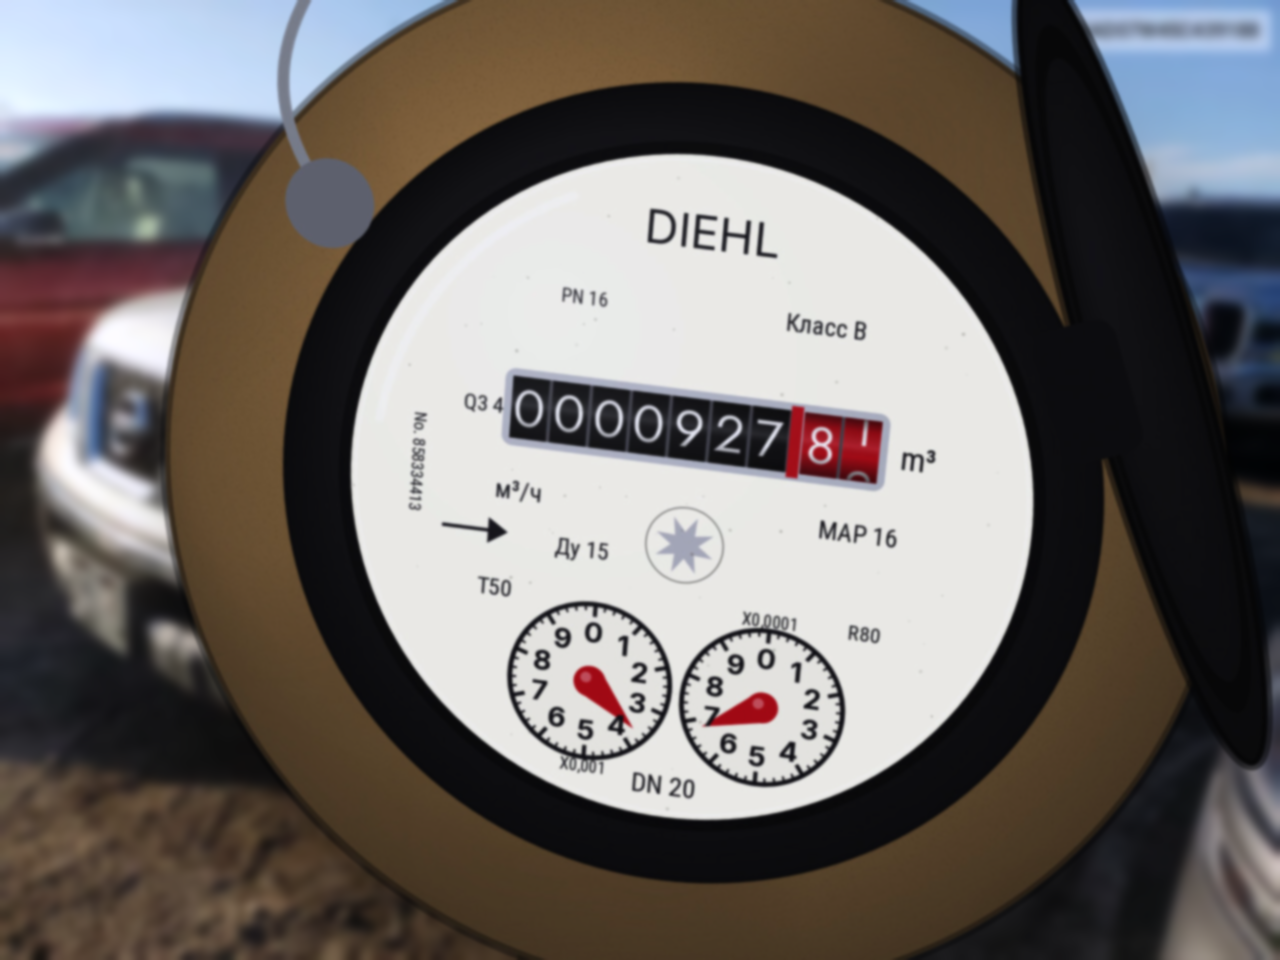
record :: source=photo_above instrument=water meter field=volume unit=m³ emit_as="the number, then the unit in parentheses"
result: 927.8136 (m³)
